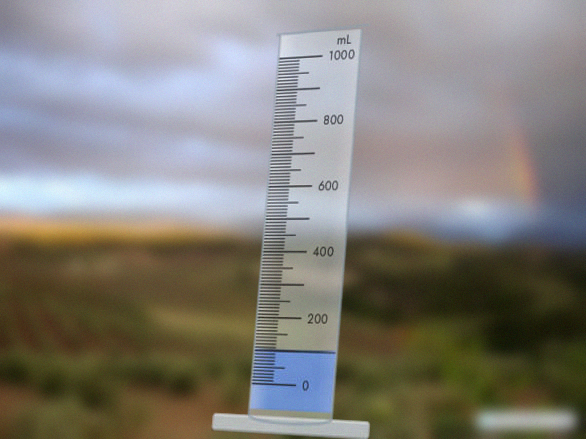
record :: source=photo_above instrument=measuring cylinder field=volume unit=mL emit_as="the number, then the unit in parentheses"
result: 100 (mL)
